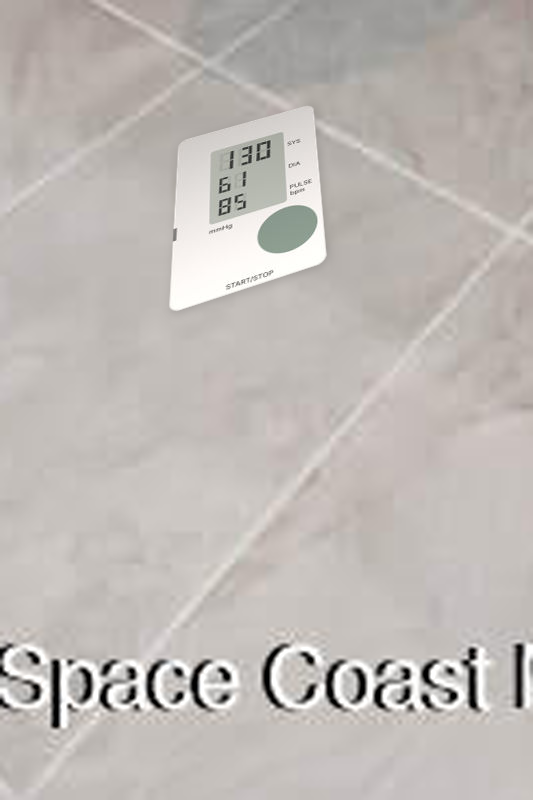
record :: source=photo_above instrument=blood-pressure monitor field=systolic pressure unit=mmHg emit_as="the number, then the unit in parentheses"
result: 130 (mmHg)
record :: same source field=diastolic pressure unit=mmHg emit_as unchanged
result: 61 (mmHg)
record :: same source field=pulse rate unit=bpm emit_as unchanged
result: 85 (bpm)
